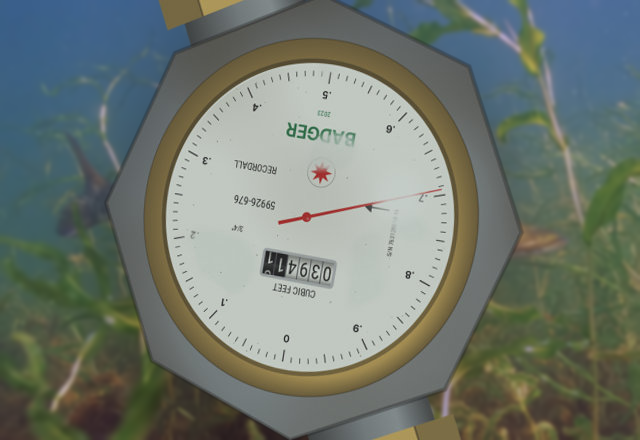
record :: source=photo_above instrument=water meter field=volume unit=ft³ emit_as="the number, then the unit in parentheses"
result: 39410.69 (ft³)
